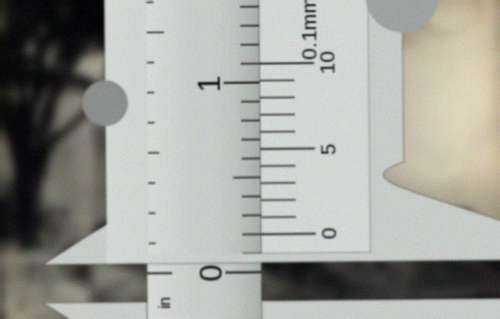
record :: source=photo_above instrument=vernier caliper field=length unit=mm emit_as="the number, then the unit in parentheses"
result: 2.0 (mm)
